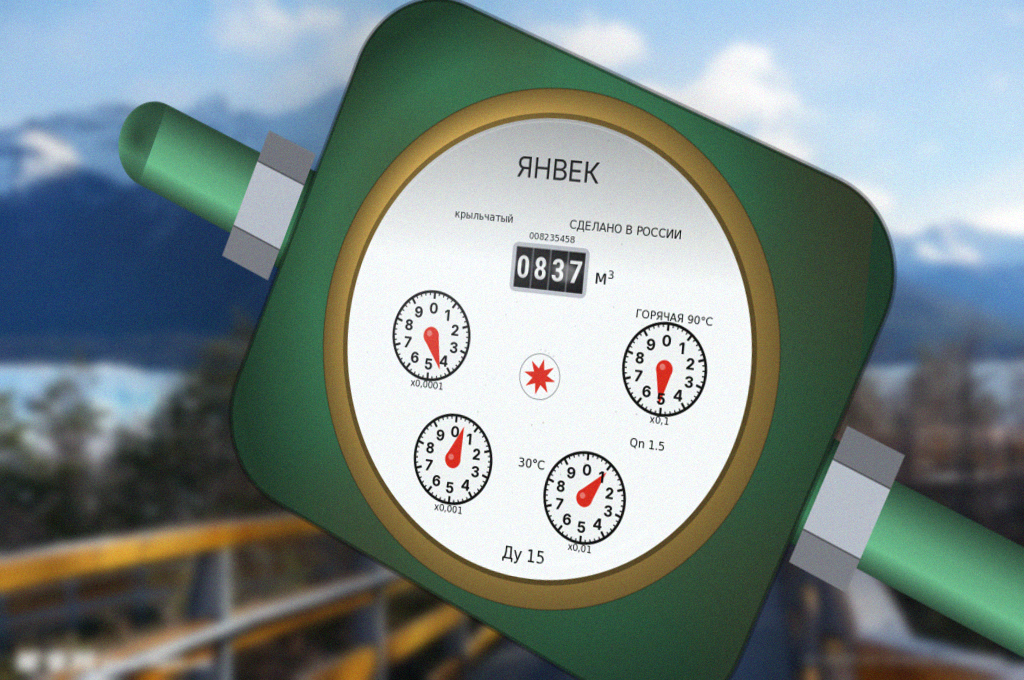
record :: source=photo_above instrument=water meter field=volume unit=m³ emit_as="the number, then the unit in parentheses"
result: 837.5104 (m³)
